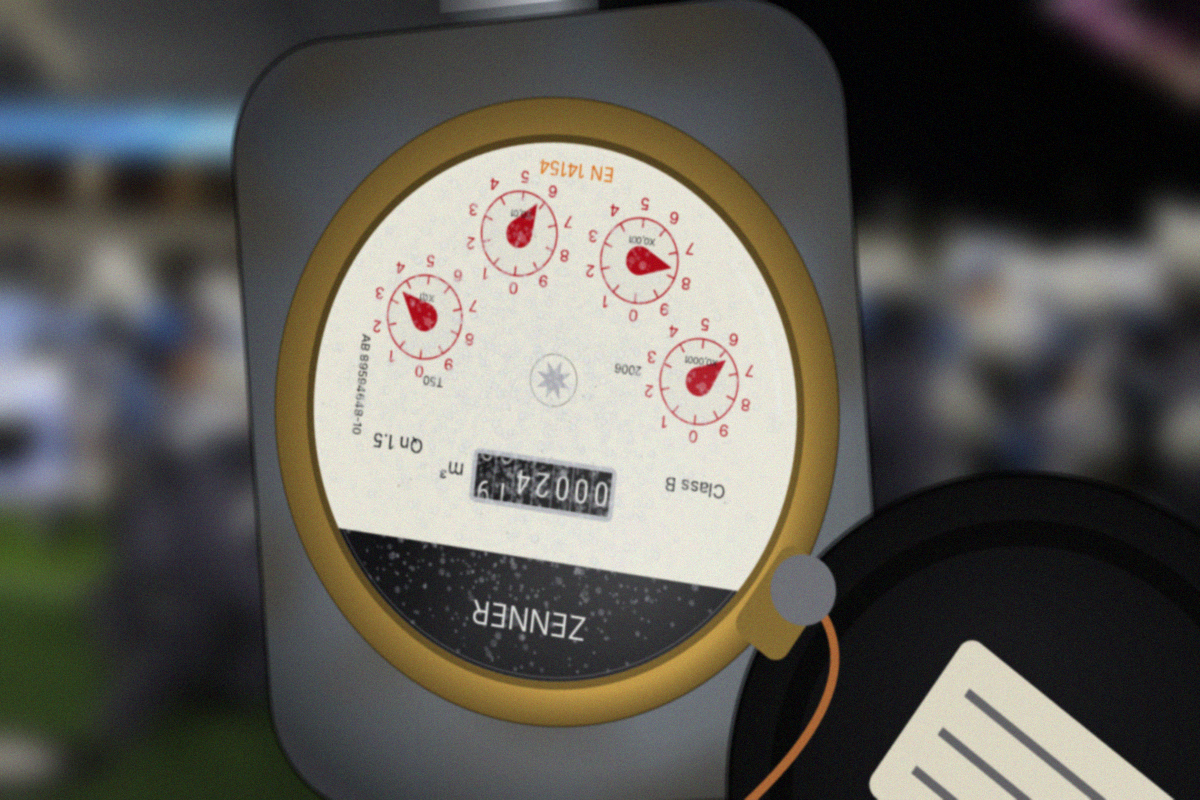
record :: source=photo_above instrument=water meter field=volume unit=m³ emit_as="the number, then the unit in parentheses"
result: 2419.3576 (m³)
